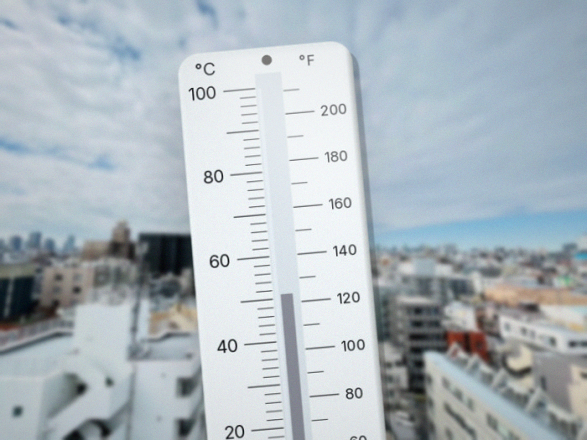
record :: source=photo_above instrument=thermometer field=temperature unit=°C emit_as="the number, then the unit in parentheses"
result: 51 (°C)
